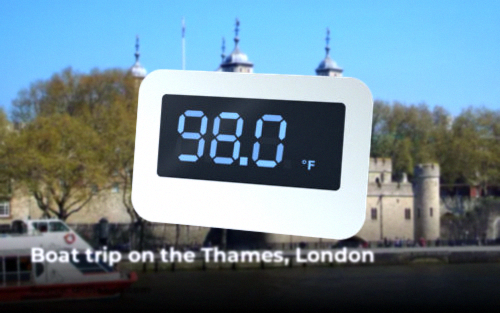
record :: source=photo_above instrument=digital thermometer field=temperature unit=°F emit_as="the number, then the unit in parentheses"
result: 98.0 (°F)
